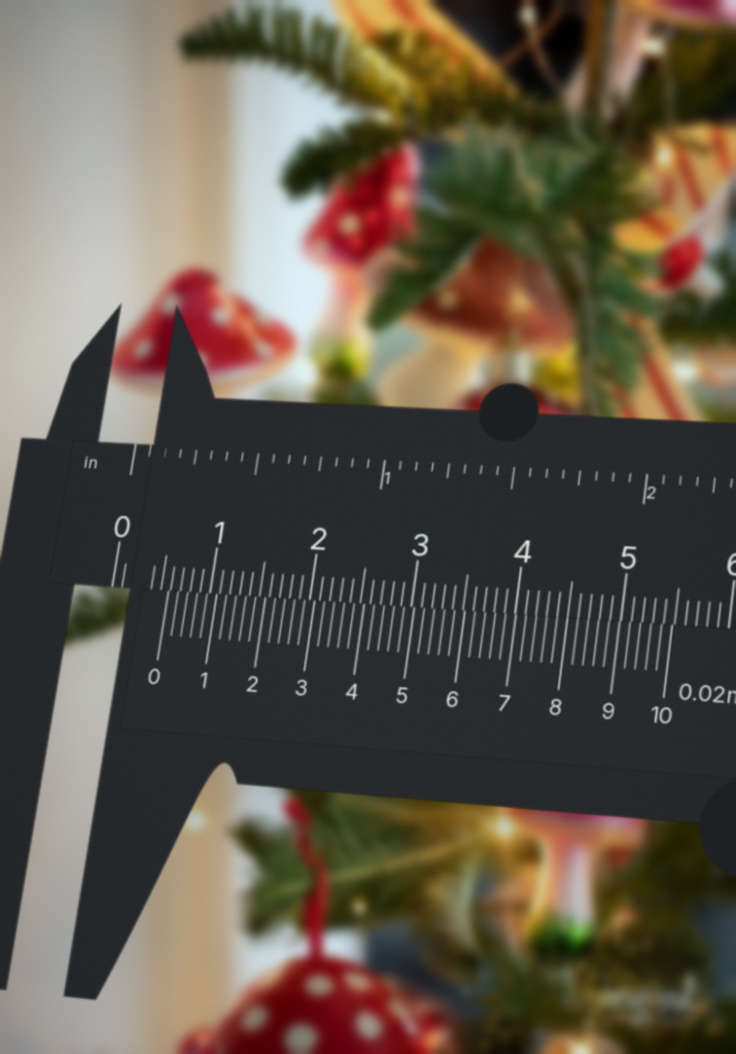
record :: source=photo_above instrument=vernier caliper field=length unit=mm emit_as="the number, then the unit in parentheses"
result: 5.8 (mm)
